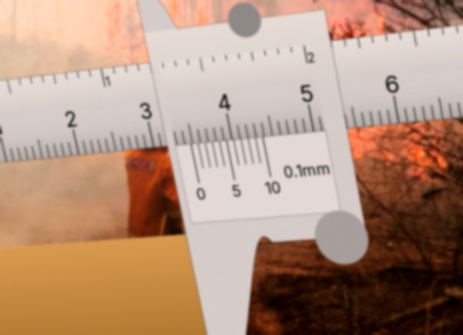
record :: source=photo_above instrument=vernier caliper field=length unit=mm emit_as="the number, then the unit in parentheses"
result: 34.8 (mm)
